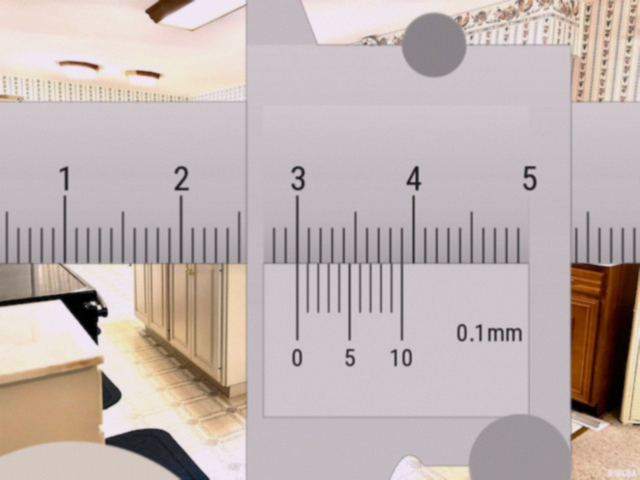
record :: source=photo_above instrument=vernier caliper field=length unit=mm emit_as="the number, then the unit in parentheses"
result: 30.0 (mm)
